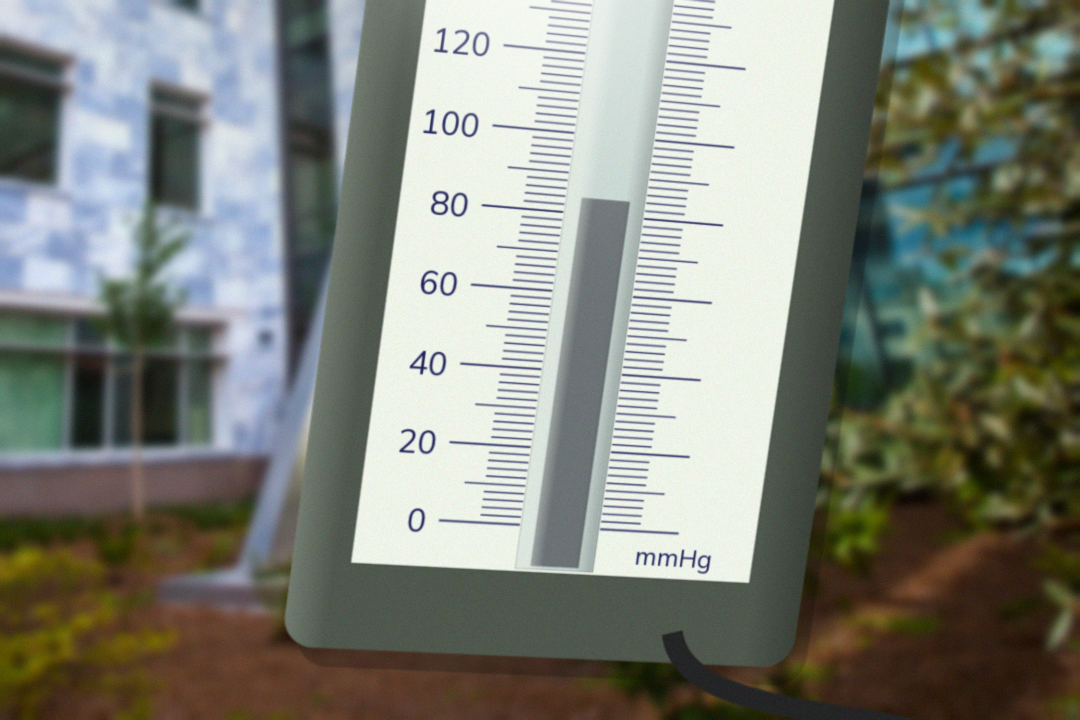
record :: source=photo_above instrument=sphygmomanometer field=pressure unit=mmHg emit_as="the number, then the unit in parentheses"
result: 84 (mmHg)
